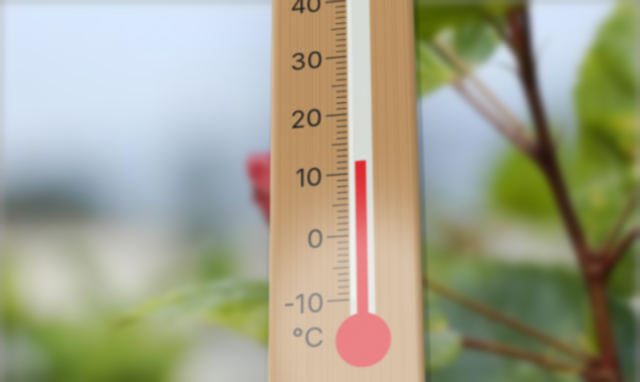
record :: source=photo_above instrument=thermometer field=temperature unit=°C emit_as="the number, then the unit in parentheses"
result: 12 (°C)
